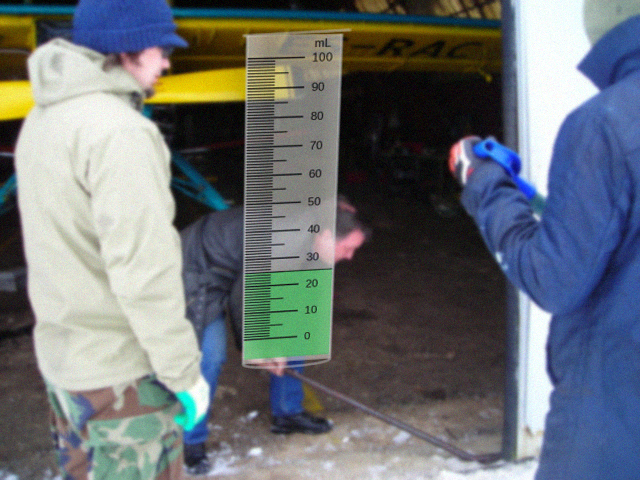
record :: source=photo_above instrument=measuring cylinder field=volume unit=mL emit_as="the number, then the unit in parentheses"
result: 25 (mL)
